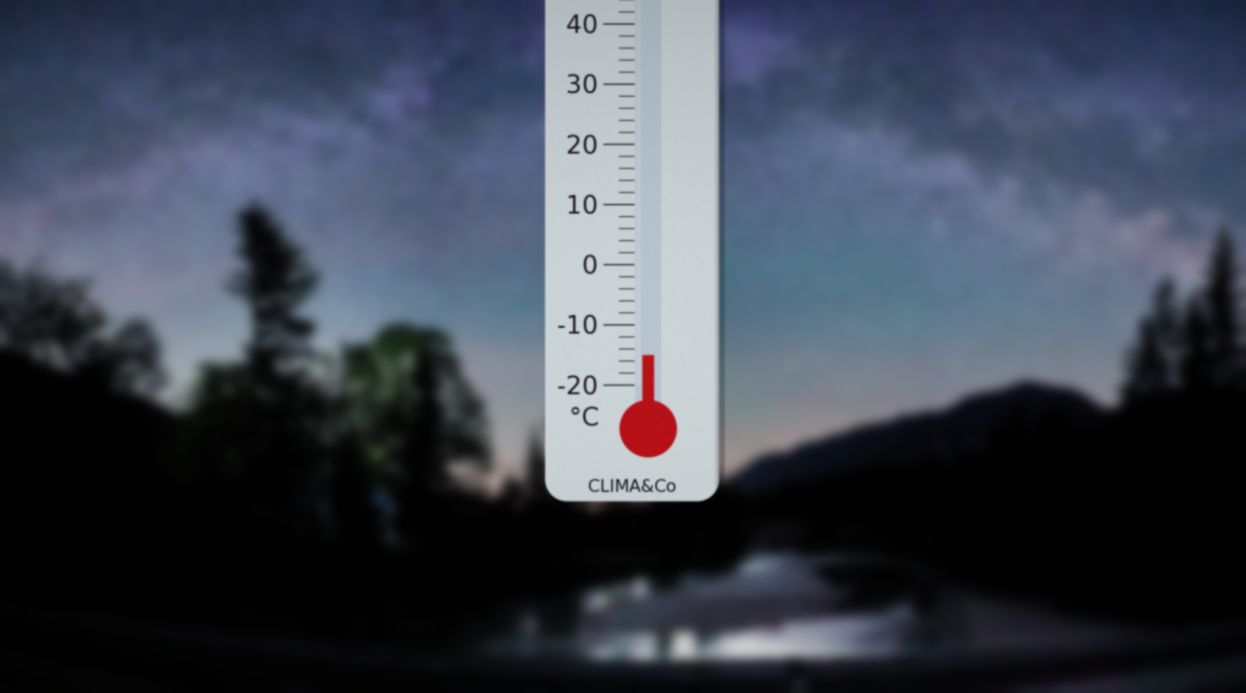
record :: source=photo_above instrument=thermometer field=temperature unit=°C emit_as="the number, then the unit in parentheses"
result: -15 (°C)
